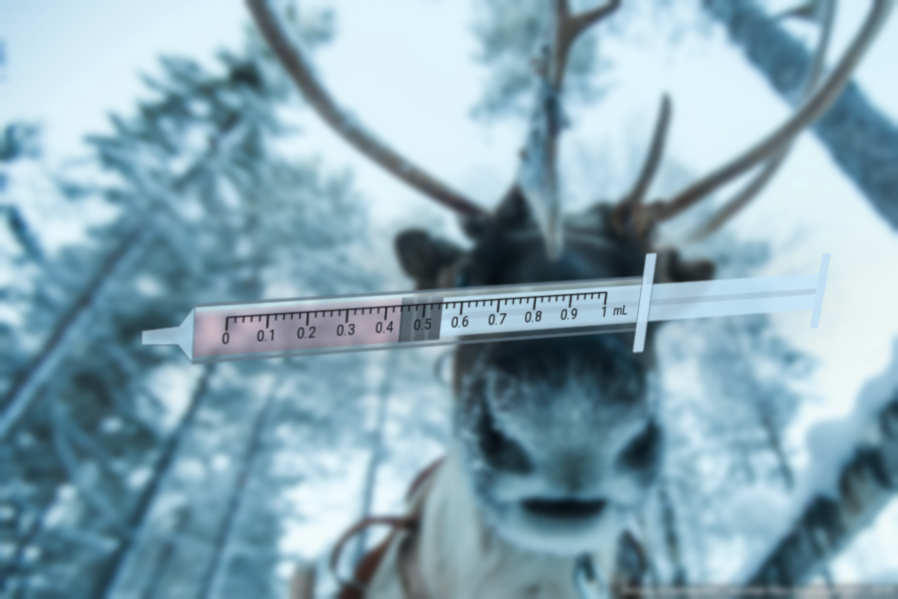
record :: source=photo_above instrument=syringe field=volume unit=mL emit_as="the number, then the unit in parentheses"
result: 0.44 (mL)
